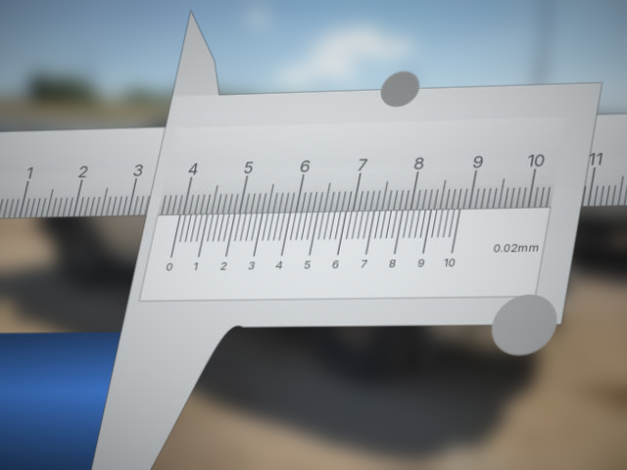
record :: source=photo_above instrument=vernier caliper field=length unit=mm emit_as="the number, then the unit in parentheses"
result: 39.4 (mm)
